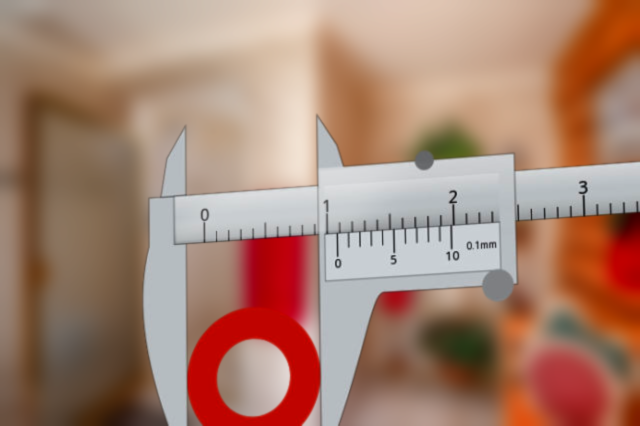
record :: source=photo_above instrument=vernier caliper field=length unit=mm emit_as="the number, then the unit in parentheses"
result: 10.8 (mm)
